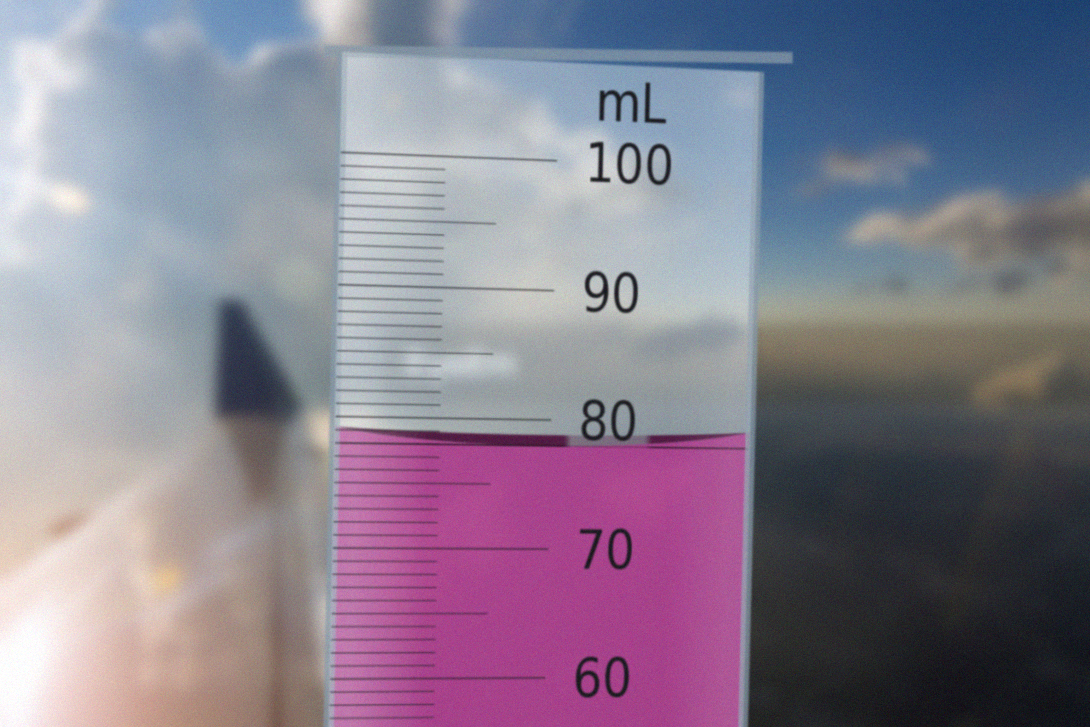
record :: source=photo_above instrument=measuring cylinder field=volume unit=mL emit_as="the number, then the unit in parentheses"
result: 78 (mL)
